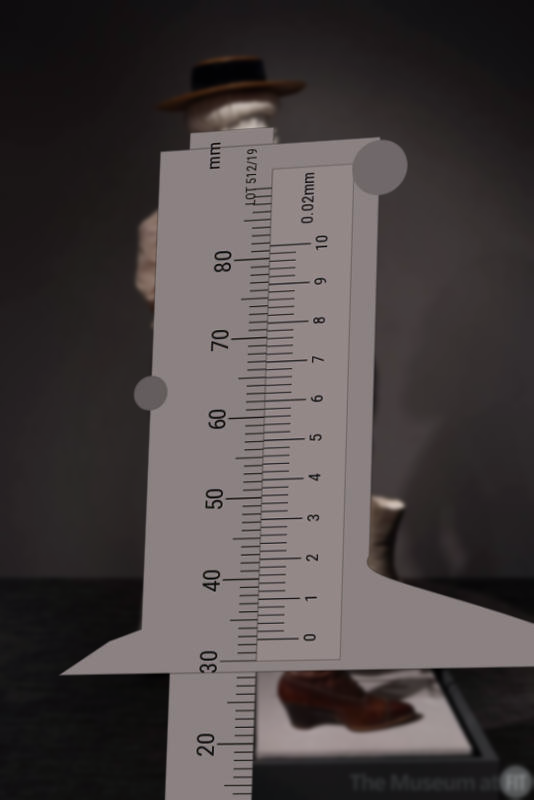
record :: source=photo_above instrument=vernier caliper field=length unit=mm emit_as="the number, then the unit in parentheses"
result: 32.6 (mm)
